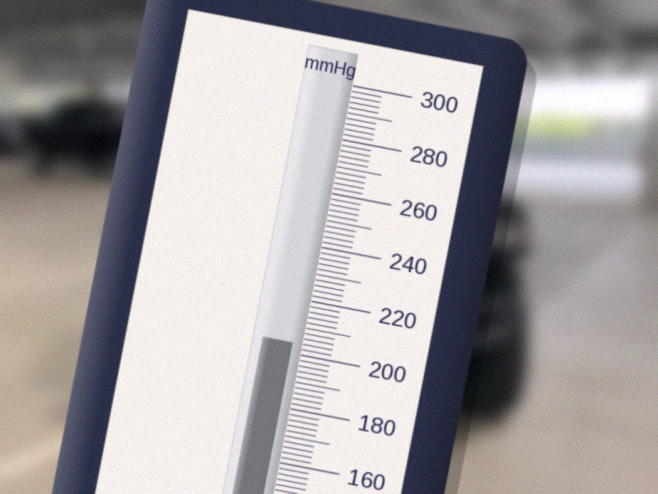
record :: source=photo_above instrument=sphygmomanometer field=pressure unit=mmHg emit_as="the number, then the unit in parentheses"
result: 204 (mmHg)
